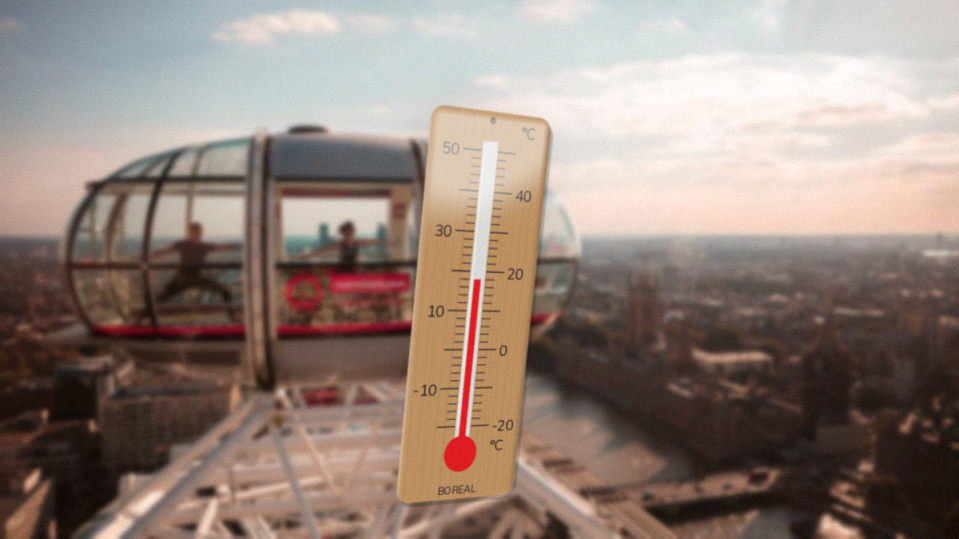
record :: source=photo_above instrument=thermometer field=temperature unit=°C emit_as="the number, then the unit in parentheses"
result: 18 (°C)
